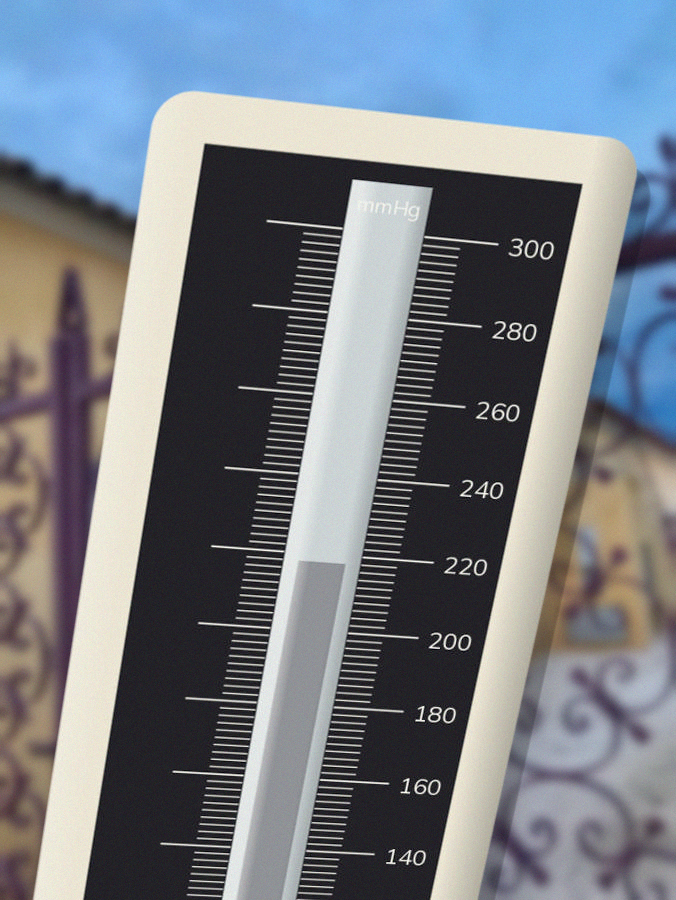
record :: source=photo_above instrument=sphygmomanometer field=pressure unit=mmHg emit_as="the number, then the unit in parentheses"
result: 218 (mmHg)
